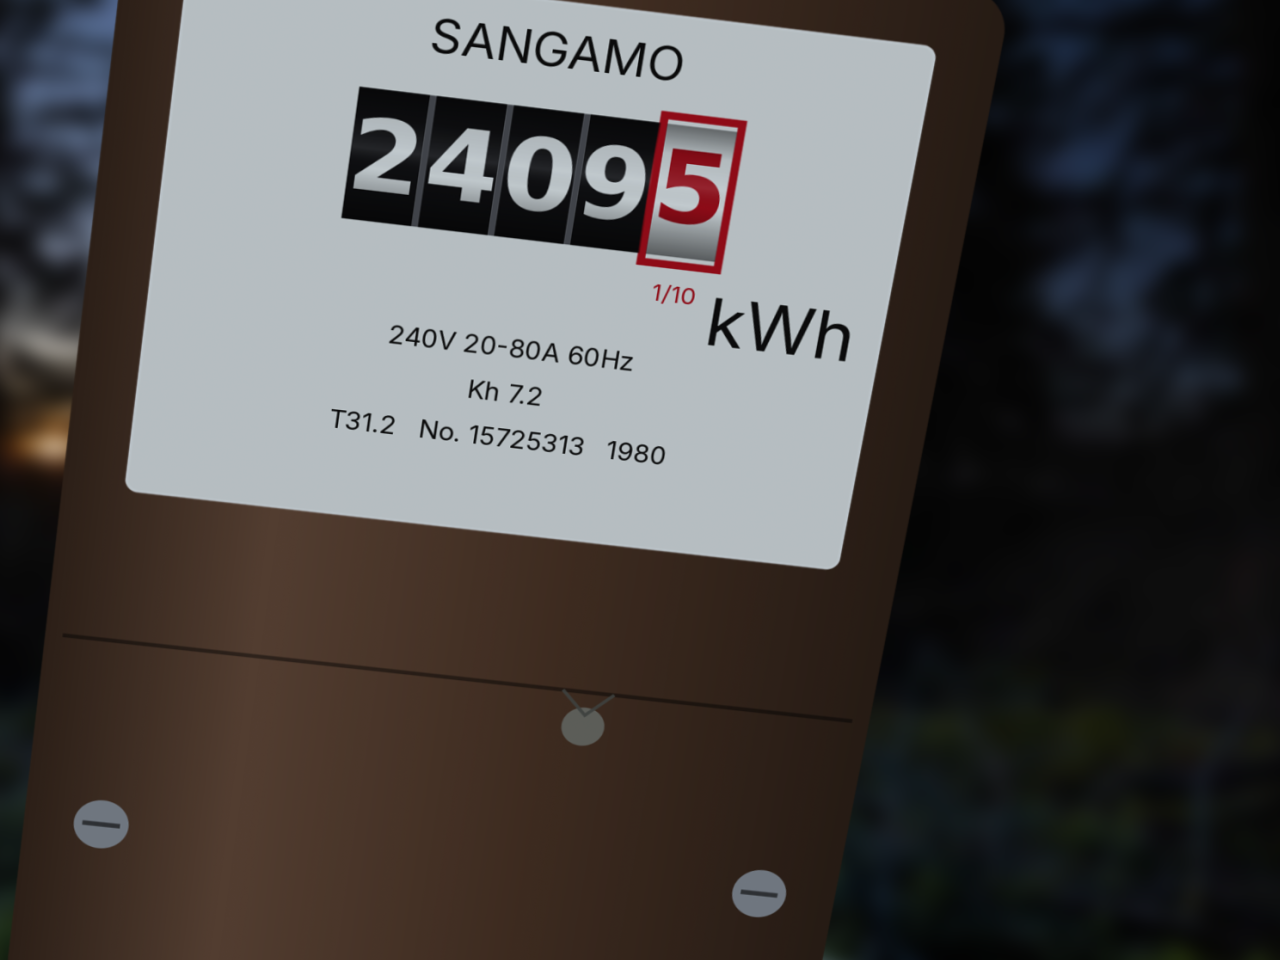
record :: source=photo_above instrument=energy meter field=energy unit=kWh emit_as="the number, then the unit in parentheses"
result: 2409.5 (kWh)
